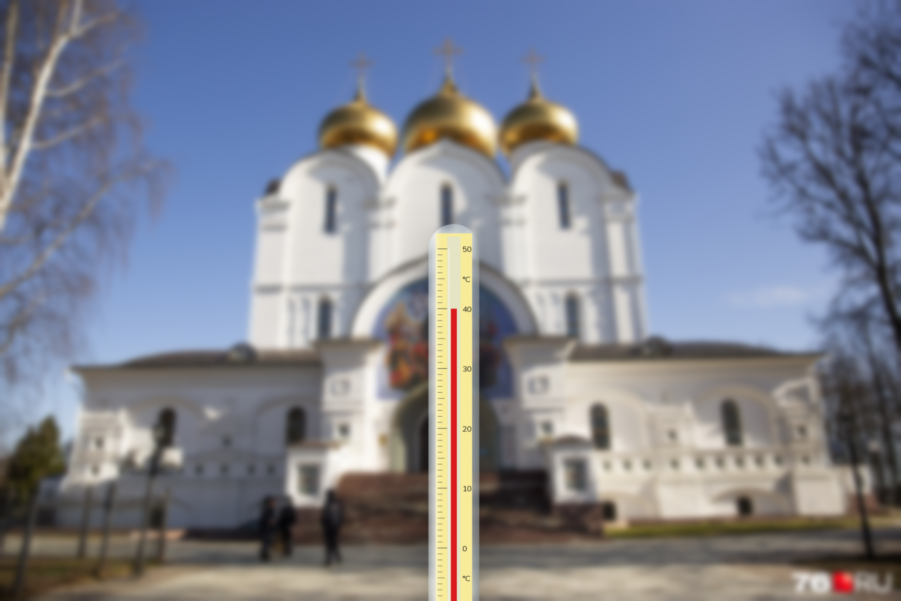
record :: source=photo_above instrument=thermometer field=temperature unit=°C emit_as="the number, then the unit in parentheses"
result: 40 (°C)
